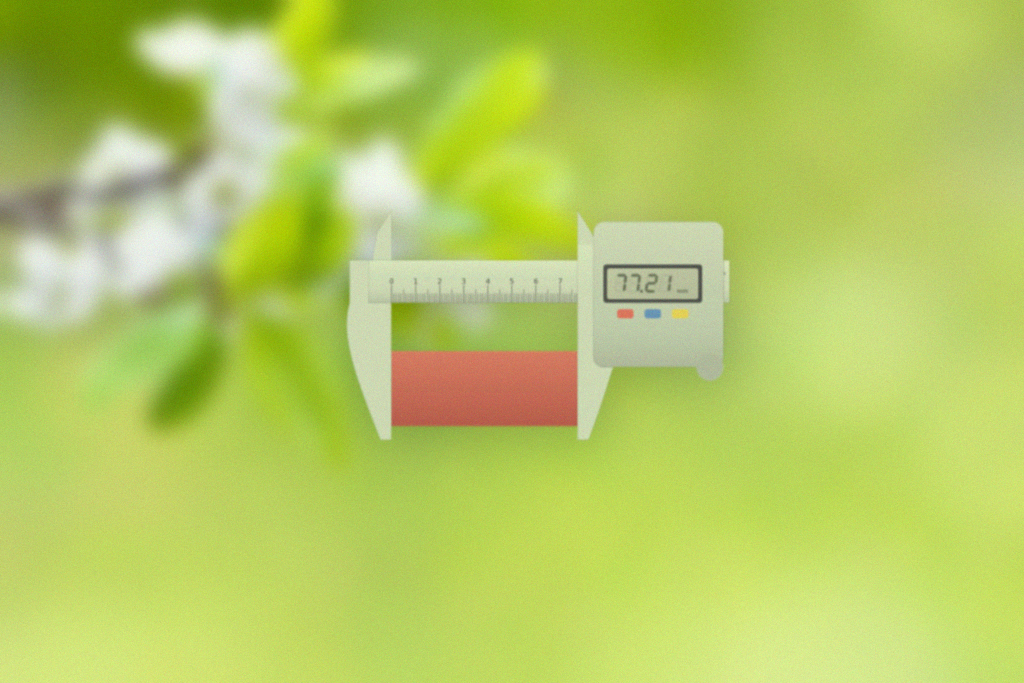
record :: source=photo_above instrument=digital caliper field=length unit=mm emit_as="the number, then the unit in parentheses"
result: 77.21 (mm)
